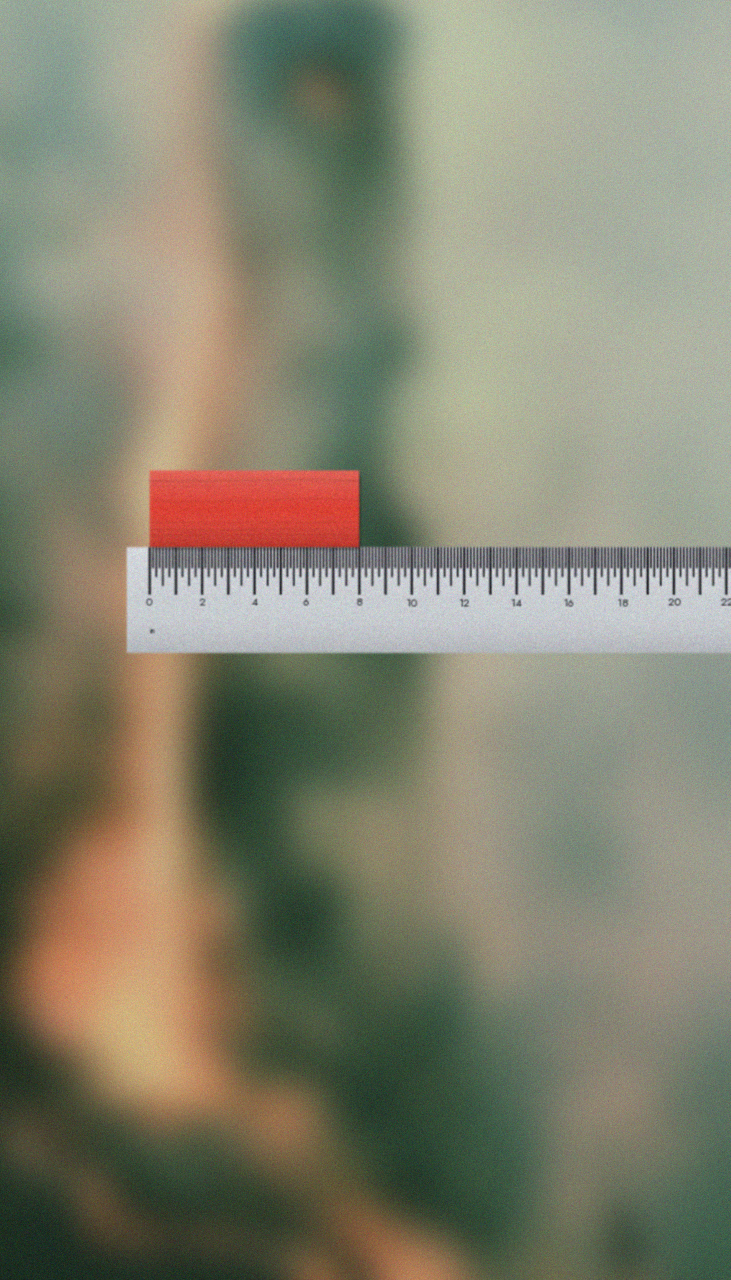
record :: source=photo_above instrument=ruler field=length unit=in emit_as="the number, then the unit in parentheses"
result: 8 (in)
